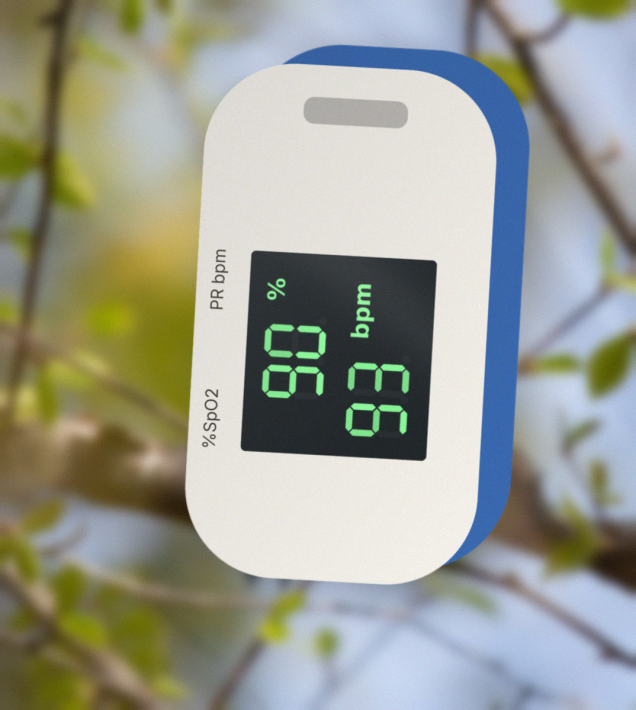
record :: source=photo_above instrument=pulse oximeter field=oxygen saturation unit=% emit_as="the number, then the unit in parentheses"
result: 90 (%)
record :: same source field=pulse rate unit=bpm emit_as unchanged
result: 93 (bpm)
